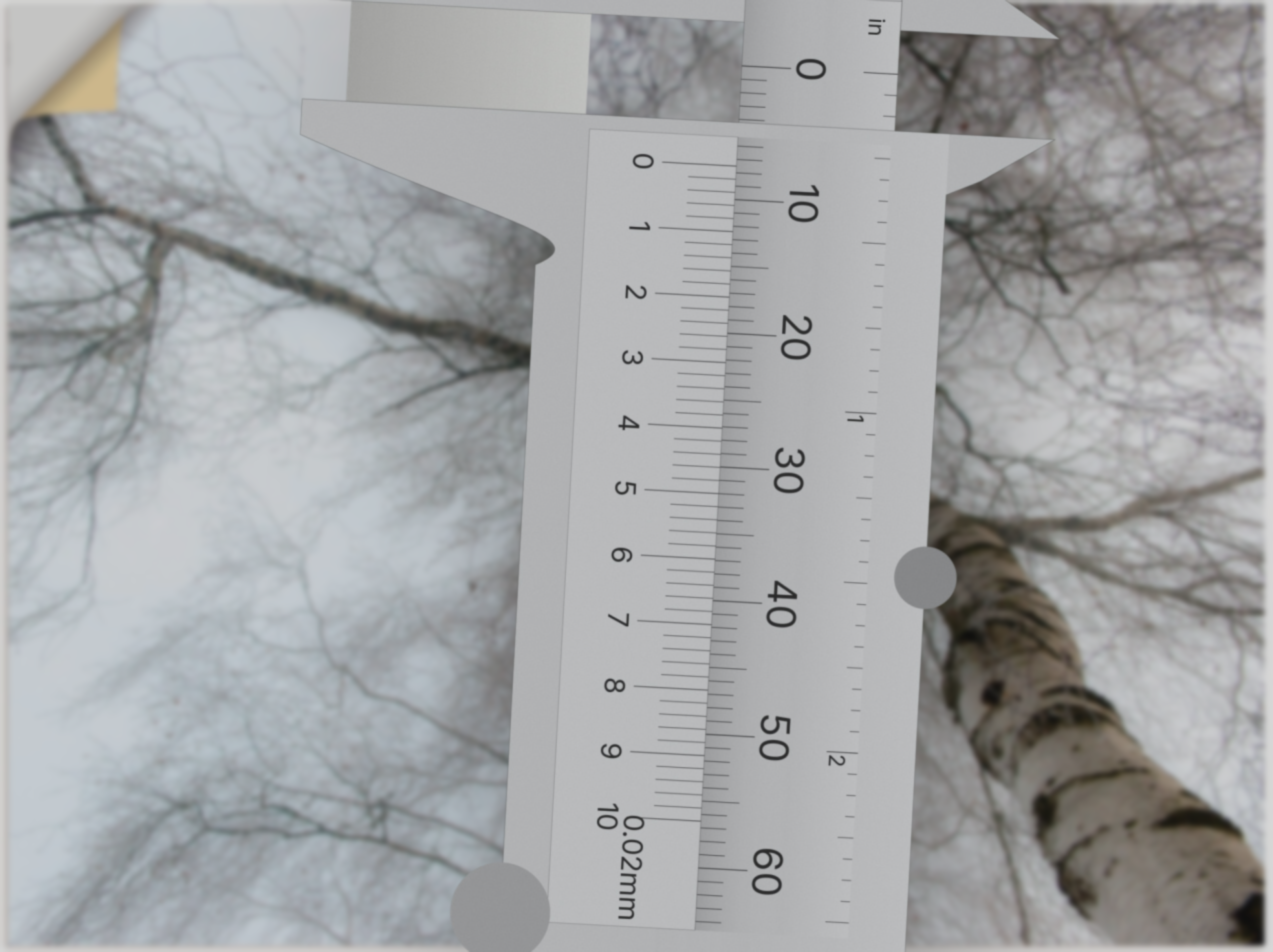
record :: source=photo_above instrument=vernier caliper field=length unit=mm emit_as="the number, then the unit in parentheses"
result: 7.5 (mm)
